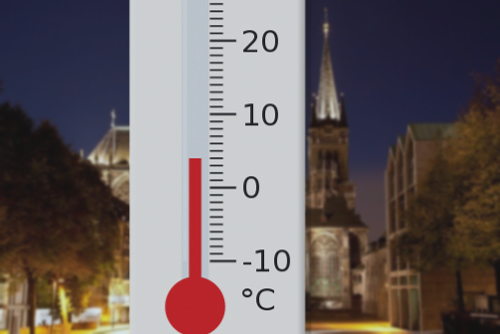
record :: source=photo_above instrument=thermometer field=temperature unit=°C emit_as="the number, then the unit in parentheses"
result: 4 (°C)
